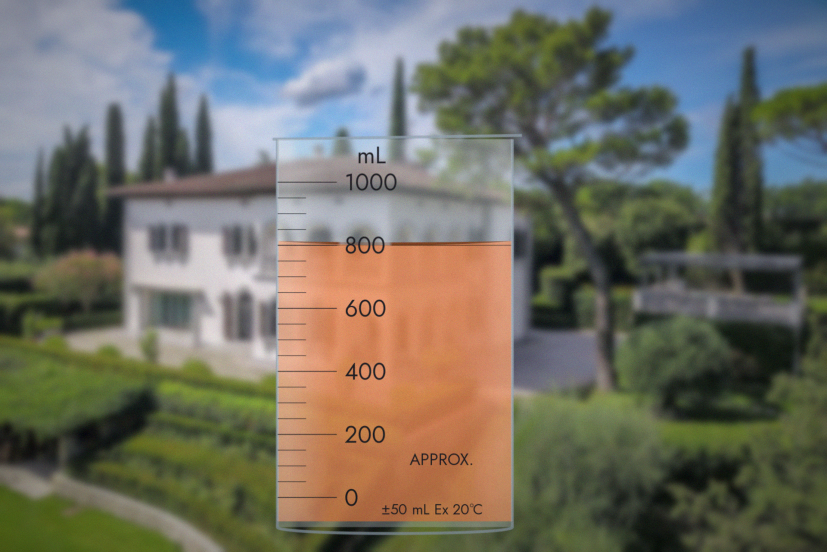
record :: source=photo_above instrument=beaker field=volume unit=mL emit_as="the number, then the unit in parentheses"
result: 800 (mL)
